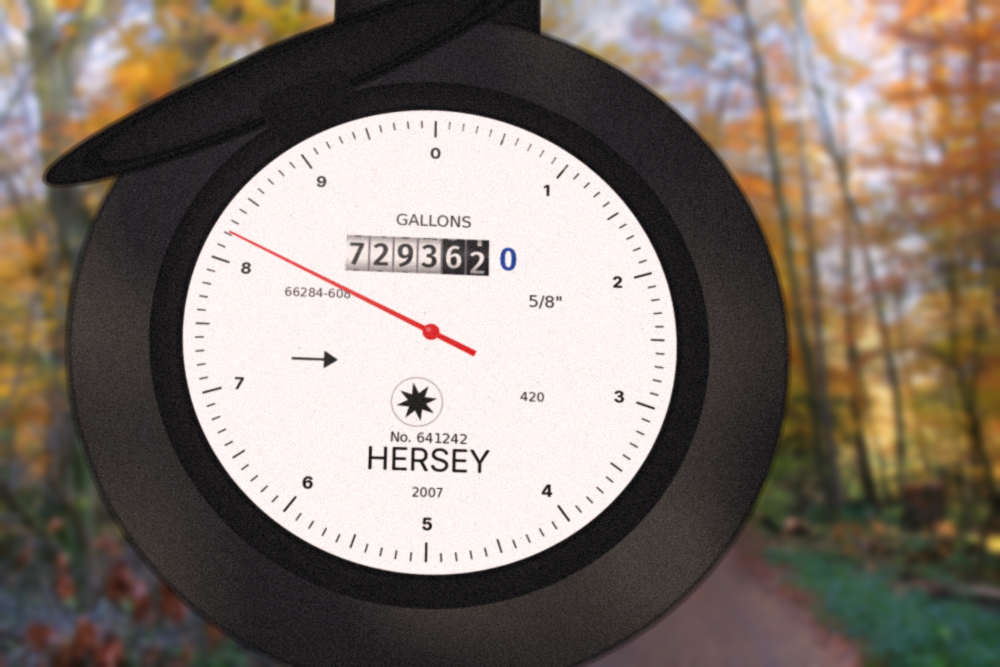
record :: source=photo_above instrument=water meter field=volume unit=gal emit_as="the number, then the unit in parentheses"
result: 7293618.2 (gal)
